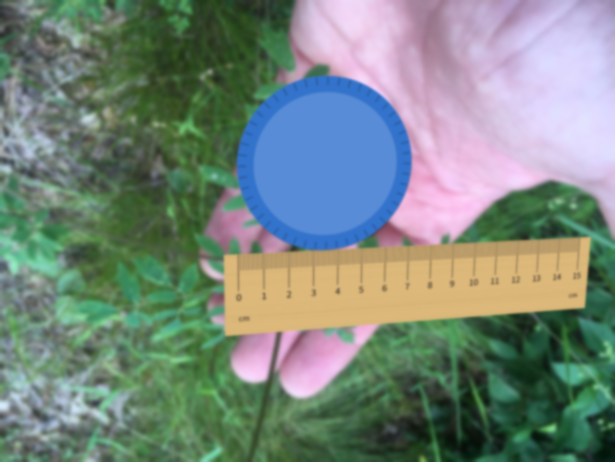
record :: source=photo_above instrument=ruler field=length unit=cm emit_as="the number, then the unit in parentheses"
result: 7 (cm)
